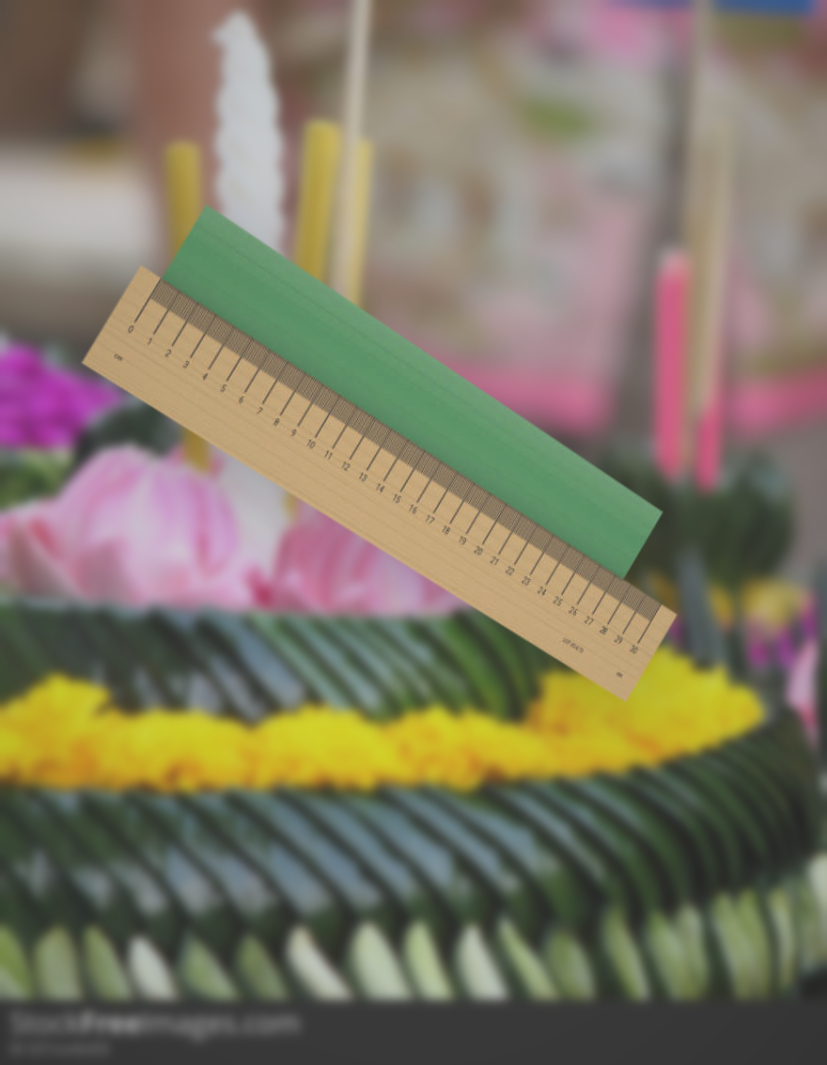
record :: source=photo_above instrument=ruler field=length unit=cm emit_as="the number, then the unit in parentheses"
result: 27.5 (cm)
